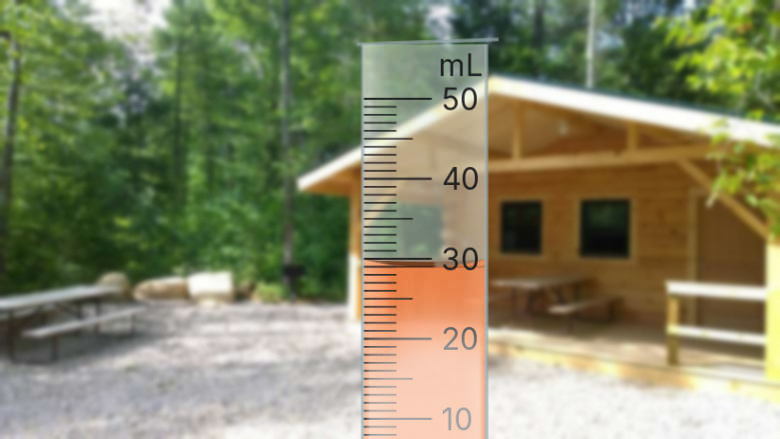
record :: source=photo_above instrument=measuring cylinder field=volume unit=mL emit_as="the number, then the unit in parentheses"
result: 29 (mL)
